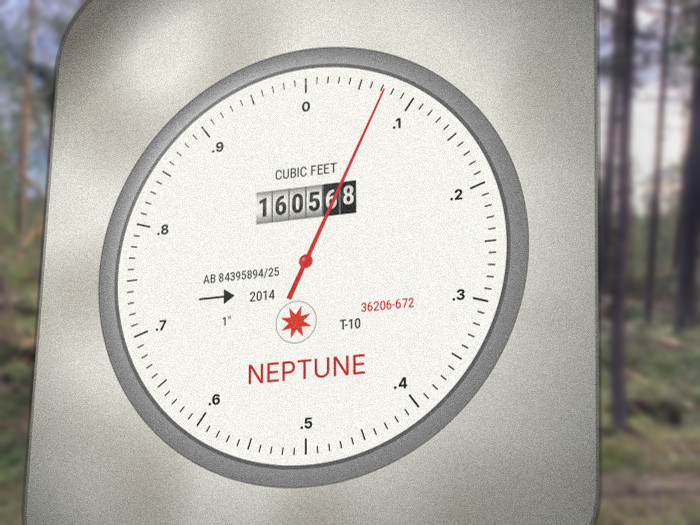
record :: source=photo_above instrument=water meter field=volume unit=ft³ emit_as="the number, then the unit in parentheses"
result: 160568.07 (ft³)
